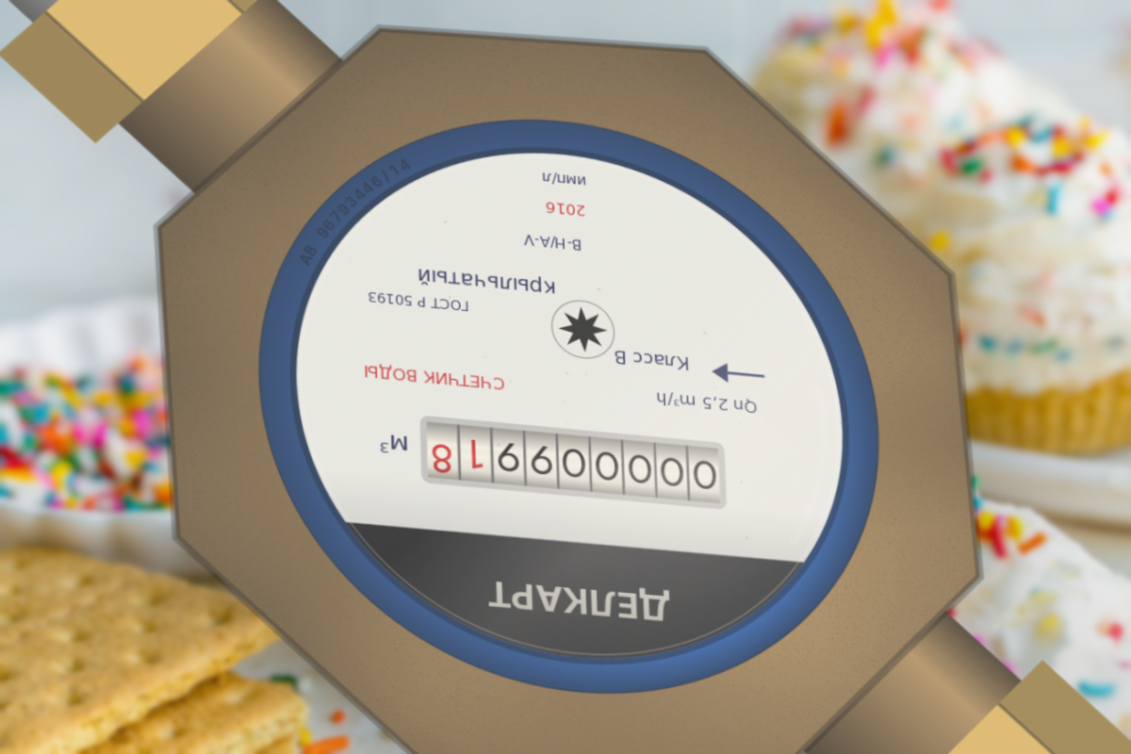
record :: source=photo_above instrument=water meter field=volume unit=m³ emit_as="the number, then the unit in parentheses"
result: 99.18 (m³)
